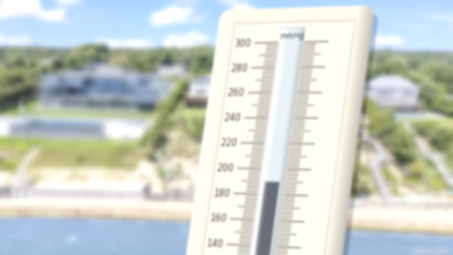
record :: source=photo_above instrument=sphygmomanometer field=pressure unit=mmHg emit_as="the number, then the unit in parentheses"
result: 190 (mmHg)
